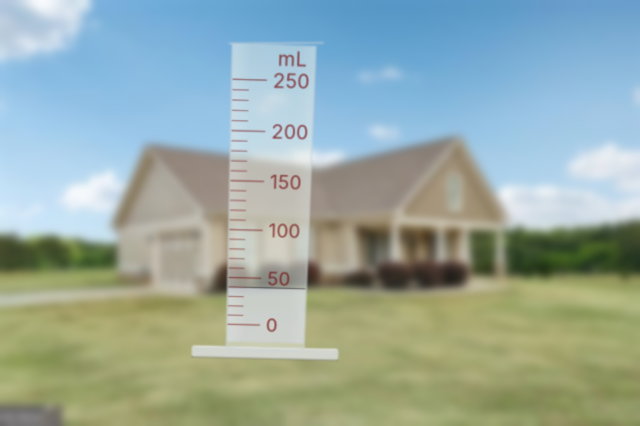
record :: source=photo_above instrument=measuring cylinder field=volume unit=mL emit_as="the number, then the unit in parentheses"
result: 40 (mL)
